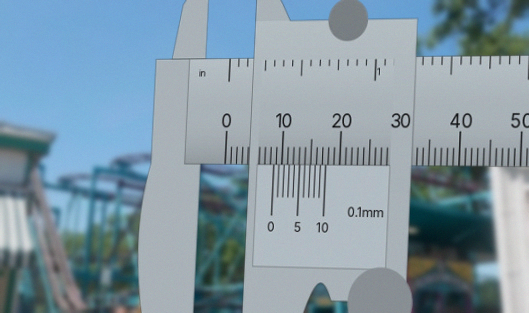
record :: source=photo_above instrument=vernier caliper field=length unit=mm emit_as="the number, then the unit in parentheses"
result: 8.6 (mm)
